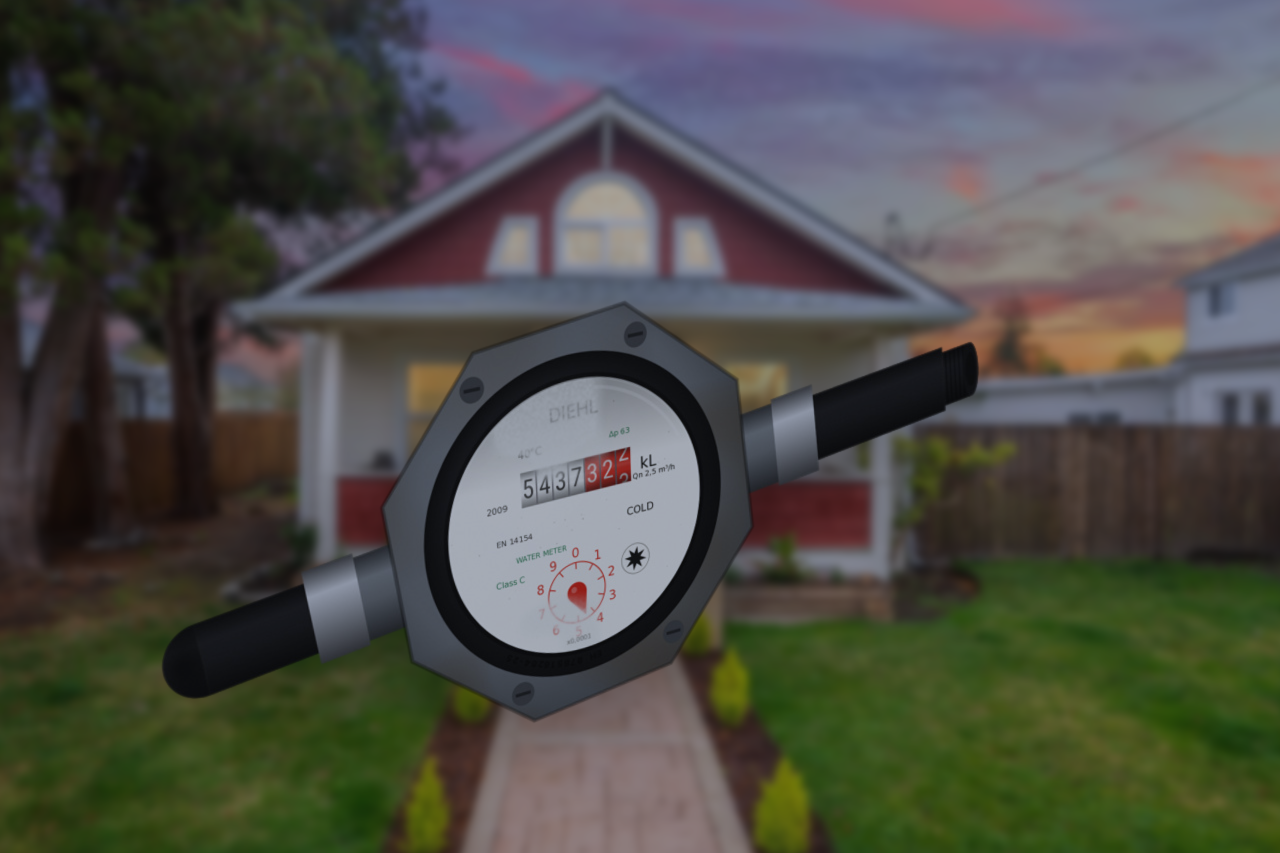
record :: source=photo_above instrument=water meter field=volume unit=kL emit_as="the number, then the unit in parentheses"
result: 5437.3224 (kL)
